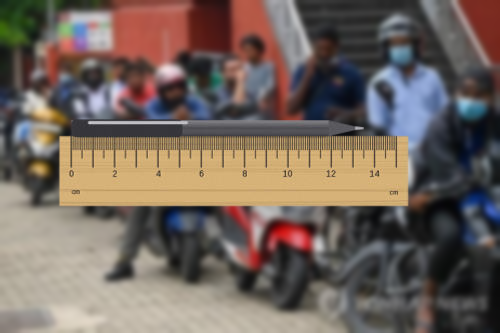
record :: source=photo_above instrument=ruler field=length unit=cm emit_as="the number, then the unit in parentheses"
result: 13.5 (cm)
